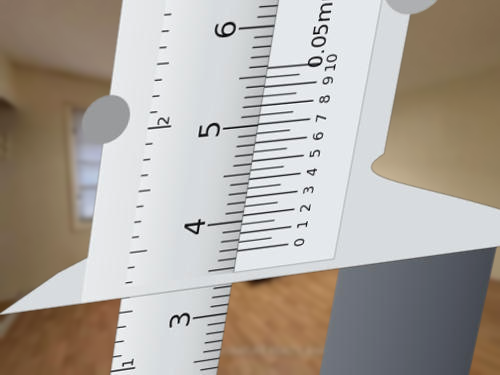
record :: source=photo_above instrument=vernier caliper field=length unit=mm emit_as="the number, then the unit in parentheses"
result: 36.8 (mm)
